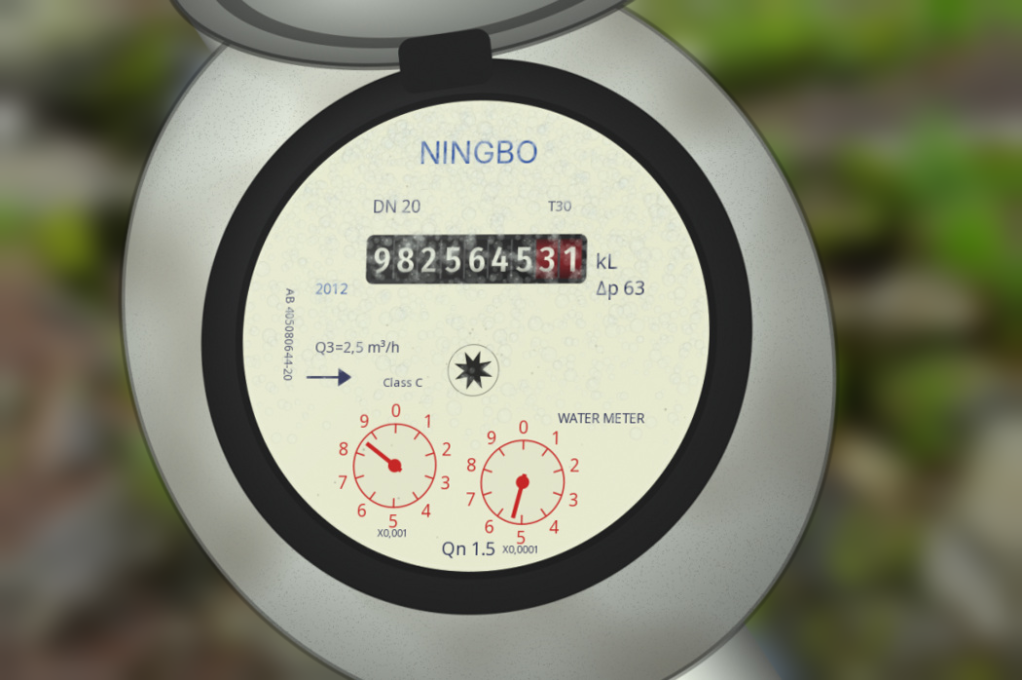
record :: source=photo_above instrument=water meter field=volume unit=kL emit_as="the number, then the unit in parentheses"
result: 9825645.3185 (kL)
